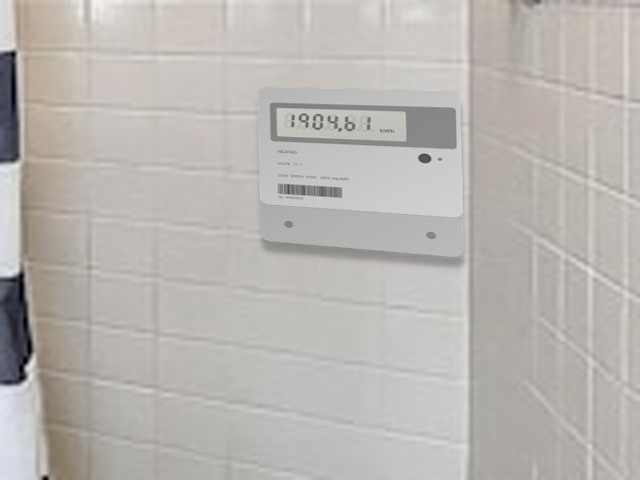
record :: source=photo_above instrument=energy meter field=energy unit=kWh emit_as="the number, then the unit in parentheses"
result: 1904.61 (kWh)
